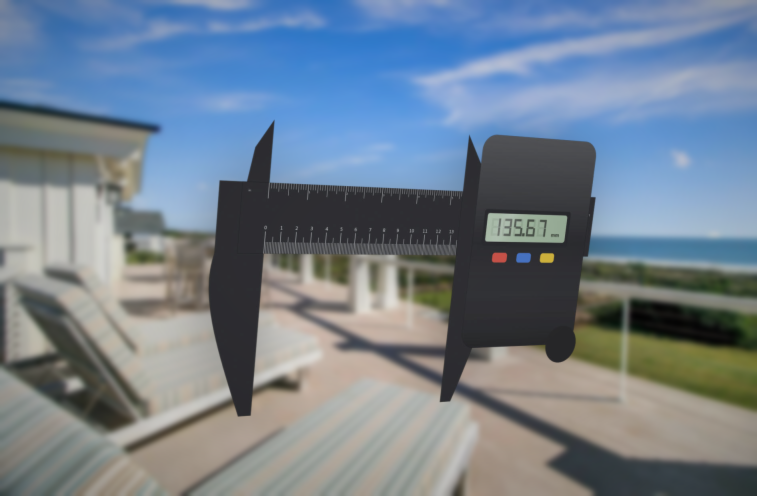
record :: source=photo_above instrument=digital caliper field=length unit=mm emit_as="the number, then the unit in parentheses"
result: 135.67 (mm)
